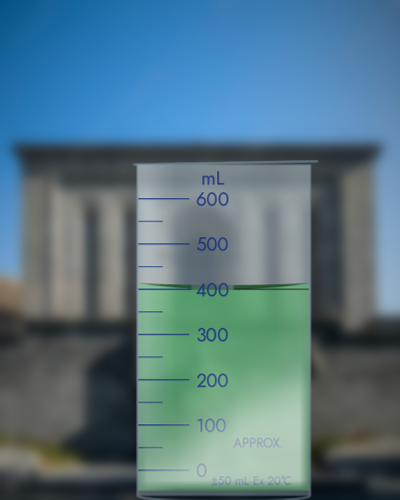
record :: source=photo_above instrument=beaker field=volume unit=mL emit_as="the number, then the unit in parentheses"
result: 400 (mL)
